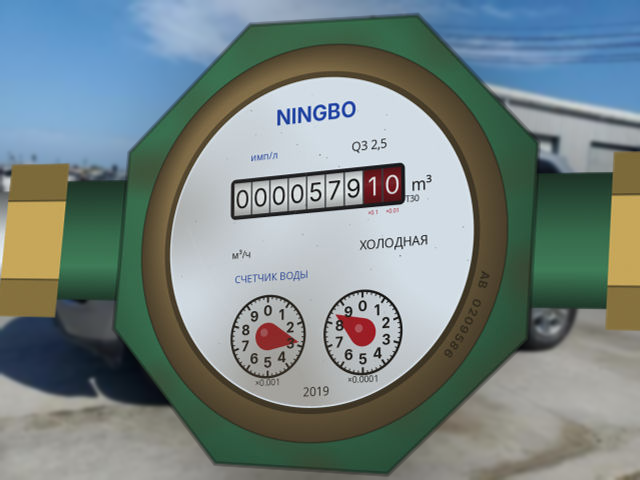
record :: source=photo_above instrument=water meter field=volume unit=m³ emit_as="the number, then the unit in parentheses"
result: 579.1028 (m³)
